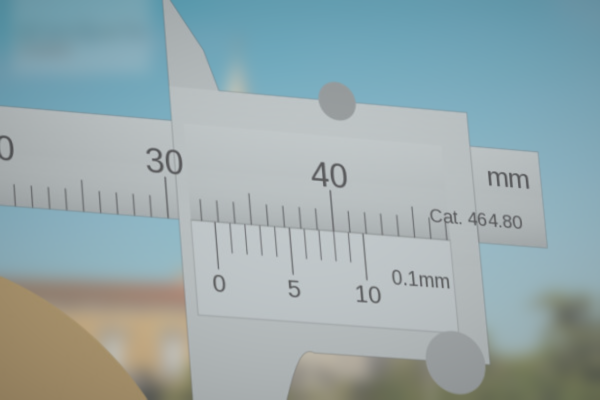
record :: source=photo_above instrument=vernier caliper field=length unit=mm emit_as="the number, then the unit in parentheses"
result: 32.8 (mm)
